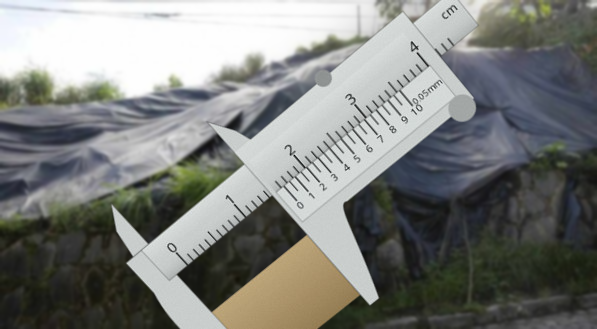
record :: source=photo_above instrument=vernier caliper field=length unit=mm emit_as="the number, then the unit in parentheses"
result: 16.4 (mm)
